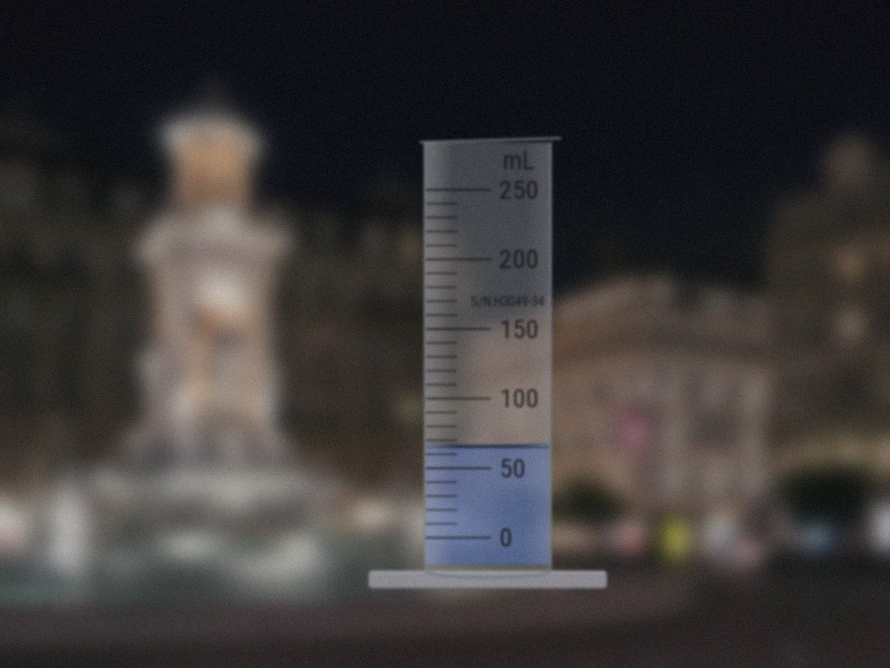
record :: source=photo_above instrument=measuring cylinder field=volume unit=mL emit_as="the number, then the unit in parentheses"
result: 65 (mL)
